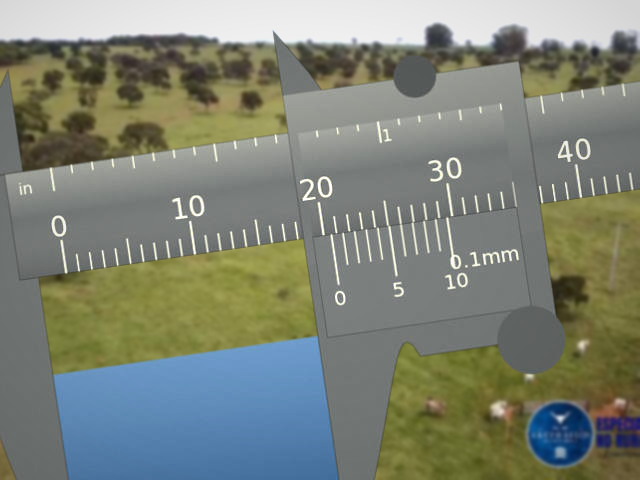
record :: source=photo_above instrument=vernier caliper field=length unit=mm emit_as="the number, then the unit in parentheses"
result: 20.6 (mm)
